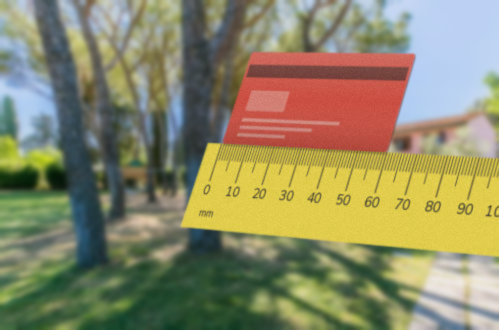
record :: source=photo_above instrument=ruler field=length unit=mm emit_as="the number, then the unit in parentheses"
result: 60 (mm)
